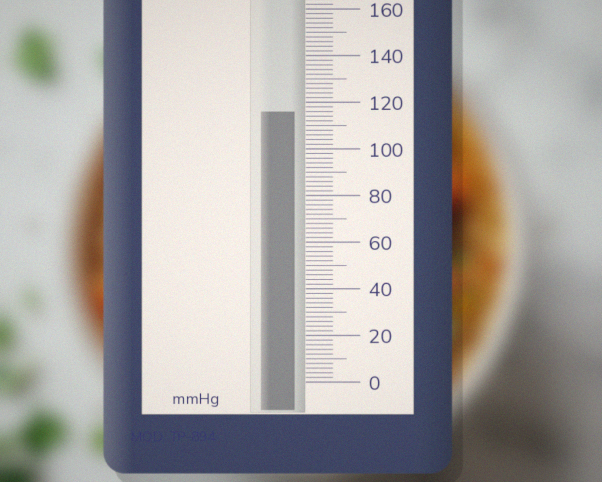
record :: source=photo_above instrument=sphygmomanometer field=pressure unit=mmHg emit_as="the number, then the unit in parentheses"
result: 116 (mmHg)
